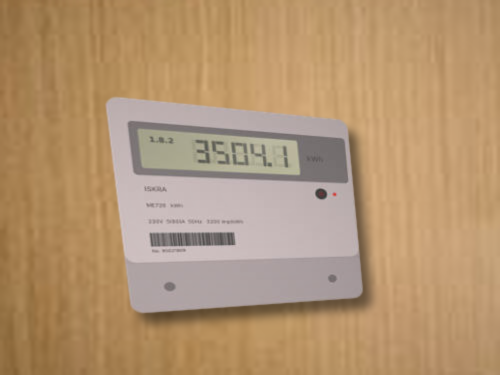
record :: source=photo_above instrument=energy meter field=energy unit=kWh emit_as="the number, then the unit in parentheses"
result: 3504.1 (kWh)
